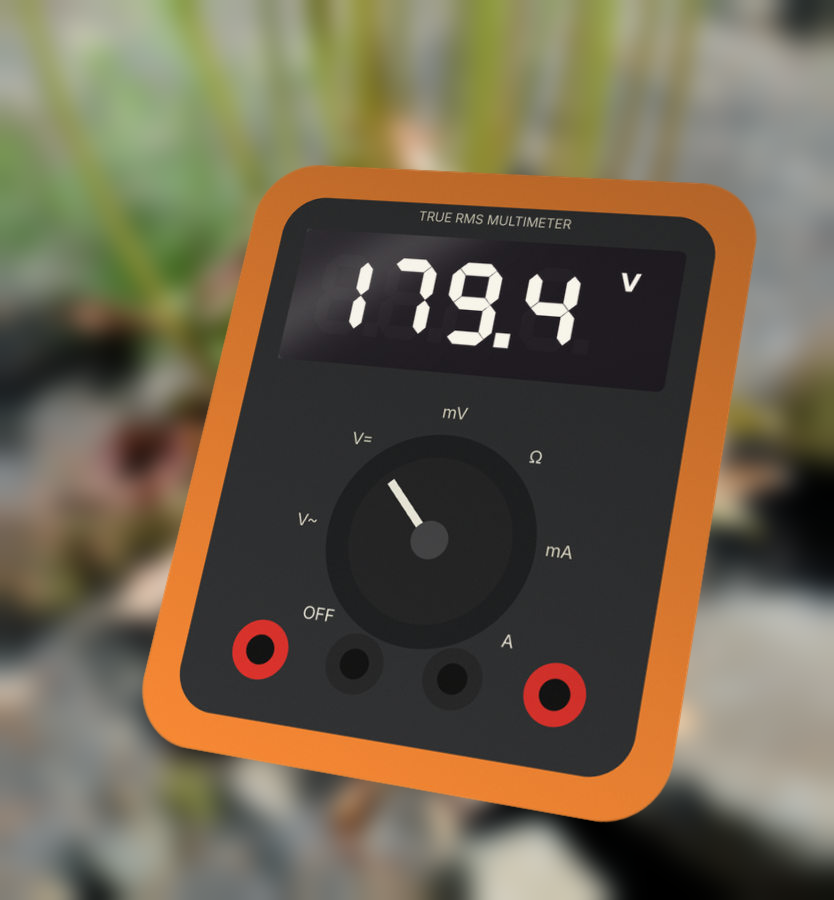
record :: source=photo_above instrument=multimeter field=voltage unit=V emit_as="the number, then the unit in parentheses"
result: 179.4 (V)
